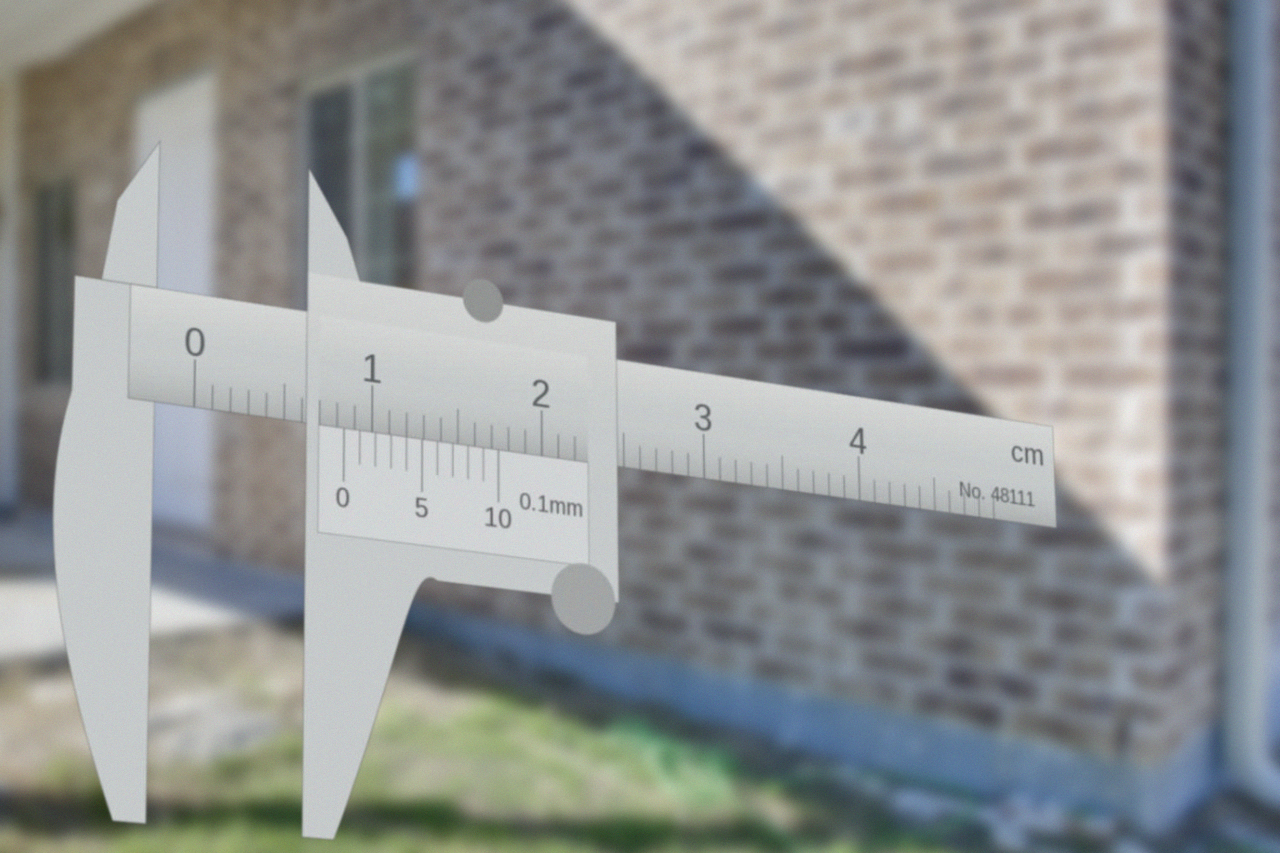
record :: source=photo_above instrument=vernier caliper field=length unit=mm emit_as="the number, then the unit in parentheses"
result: 8.4 (mm)
